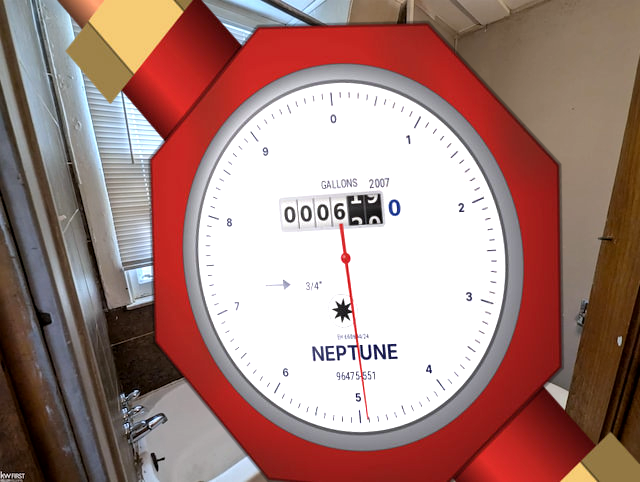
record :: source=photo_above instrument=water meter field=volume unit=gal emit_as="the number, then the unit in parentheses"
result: 6194.9 (gal)
